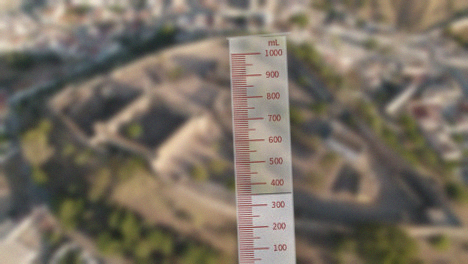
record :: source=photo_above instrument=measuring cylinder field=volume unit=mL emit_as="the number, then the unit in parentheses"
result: 350 (mL)
